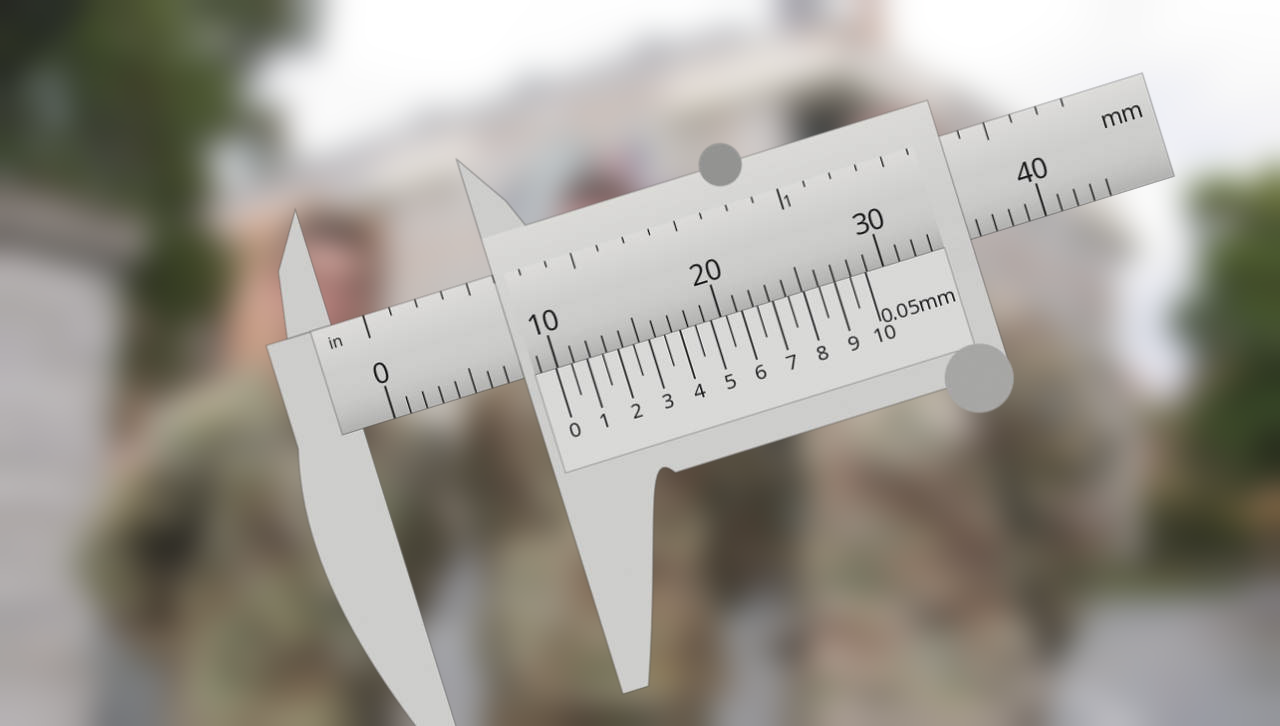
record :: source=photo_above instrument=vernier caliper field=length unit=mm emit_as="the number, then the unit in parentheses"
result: 9.9 (mm)
